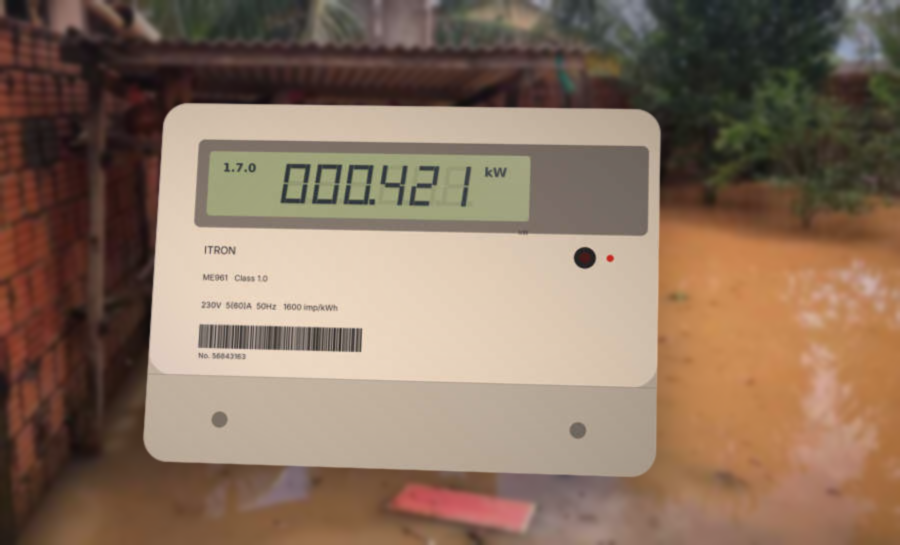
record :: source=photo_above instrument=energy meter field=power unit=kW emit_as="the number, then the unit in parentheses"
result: 0.421 (kW)
